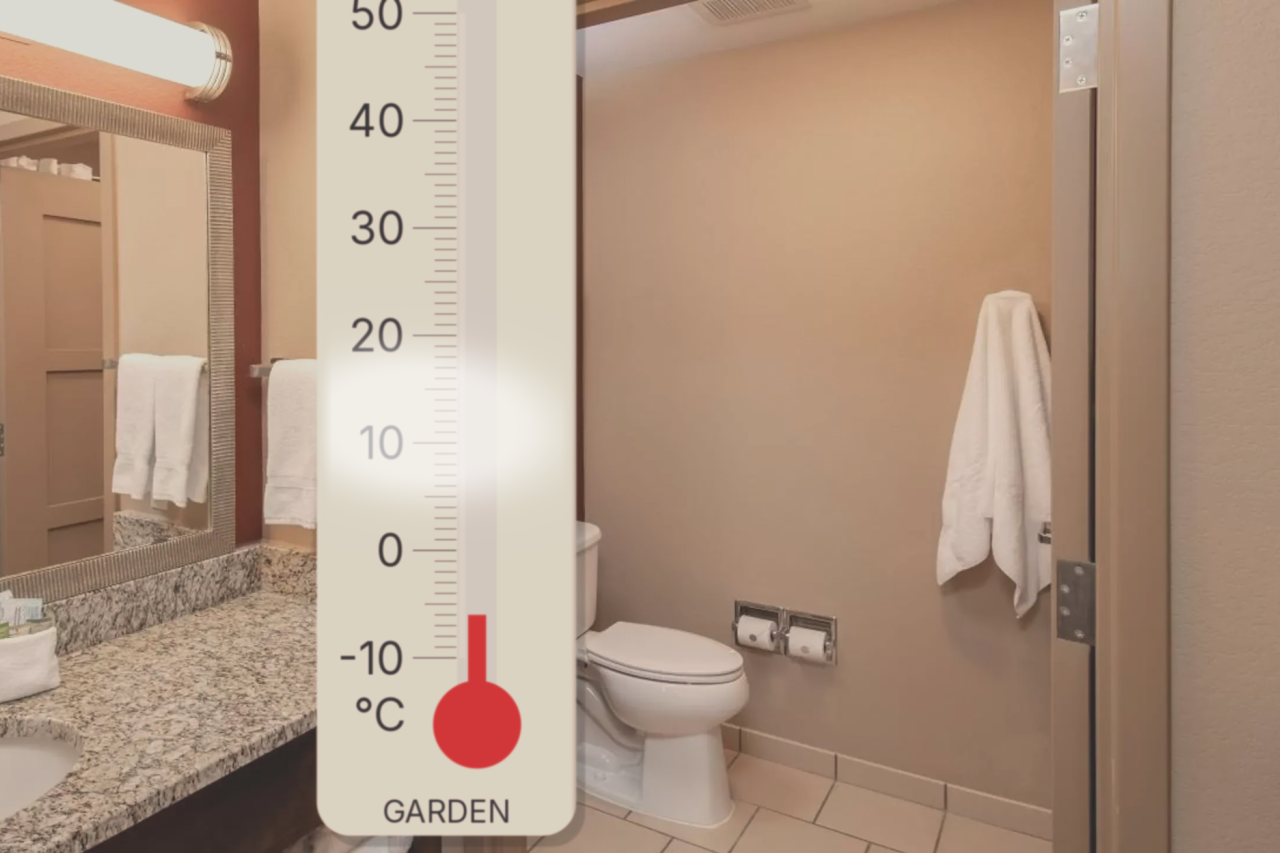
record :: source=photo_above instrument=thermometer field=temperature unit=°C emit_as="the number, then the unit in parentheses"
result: -6 (°C)
